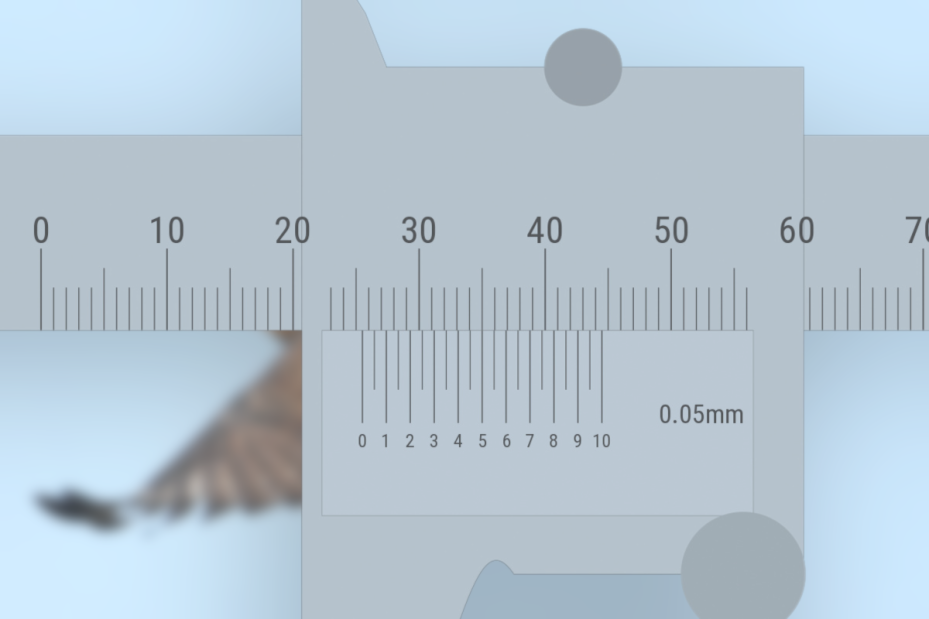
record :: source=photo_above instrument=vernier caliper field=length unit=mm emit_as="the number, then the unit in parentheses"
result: 25.5 (mm)
